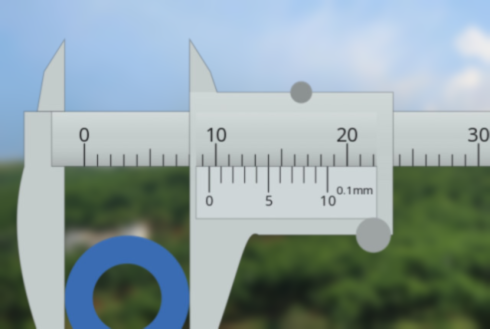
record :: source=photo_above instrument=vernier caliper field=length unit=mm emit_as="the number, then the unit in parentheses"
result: 9.5 (mm)
